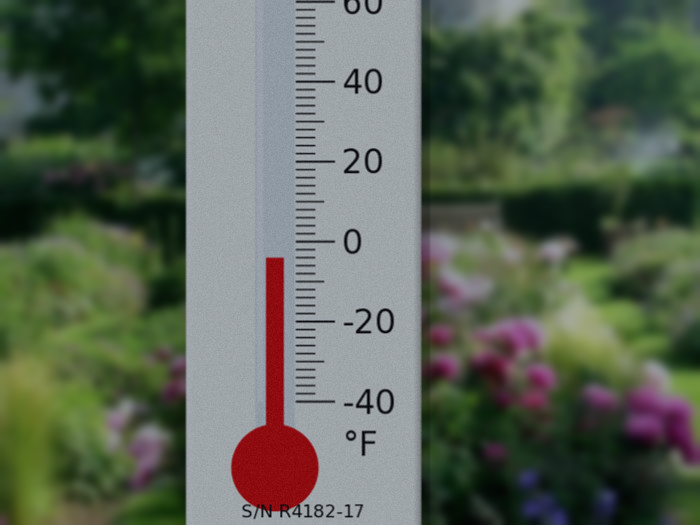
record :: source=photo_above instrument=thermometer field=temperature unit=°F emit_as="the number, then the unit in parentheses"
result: -4 (°F)
